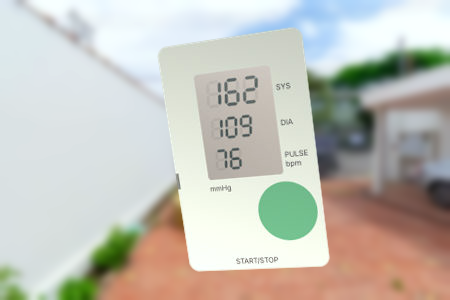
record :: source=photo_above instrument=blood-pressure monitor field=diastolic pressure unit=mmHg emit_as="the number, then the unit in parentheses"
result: 109 (mmHg)
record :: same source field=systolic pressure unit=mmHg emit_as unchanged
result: 162 (mmHg)
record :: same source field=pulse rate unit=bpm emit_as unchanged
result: 76 (bpm)
